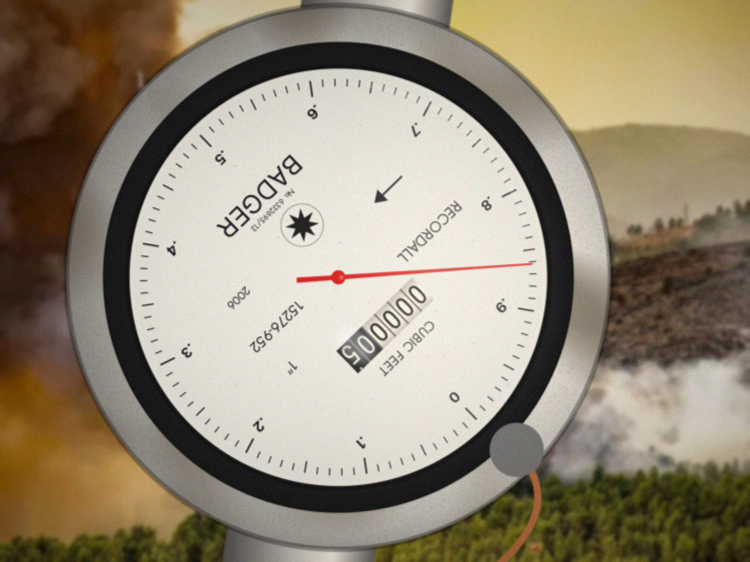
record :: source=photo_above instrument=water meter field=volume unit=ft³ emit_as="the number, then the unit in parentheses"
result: 4.86 (ft³)
